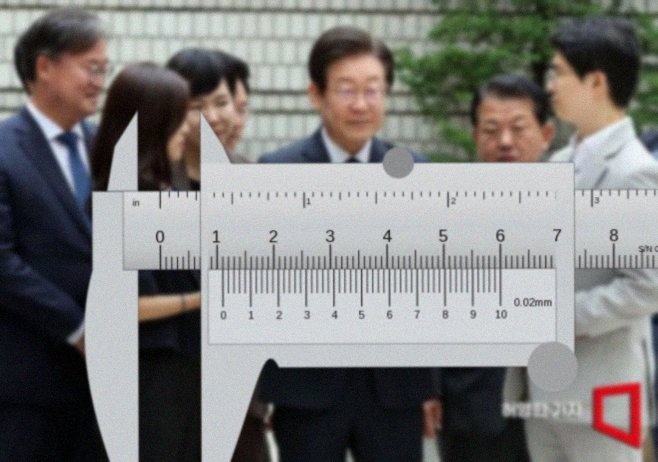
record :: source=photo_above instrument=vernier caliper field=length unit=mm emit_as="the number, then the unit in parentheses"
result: 11.0 (mm)
